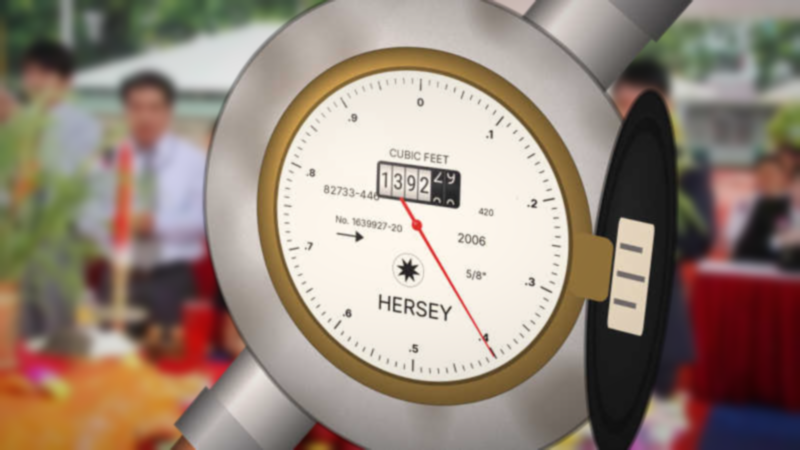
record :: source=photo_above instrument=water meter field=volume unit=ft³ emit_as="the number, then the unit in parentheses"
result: 139229.40 (ft³)
